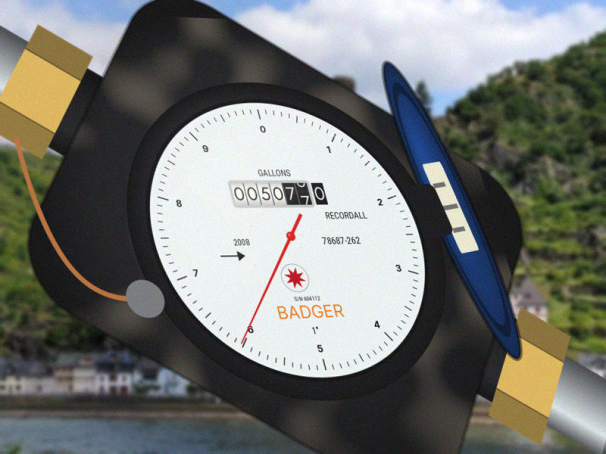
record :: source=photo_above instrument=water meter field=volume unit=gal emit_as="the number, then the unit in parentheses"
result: 50766.0 (gal)
